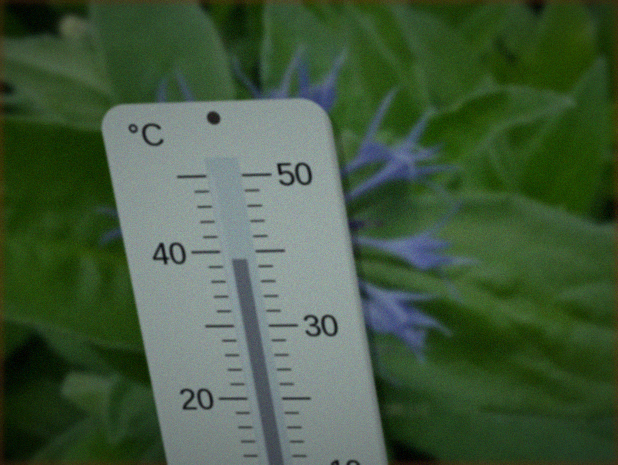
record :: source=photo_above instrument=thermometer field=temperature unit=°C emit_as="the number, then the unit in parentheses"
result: 39 (°C)
